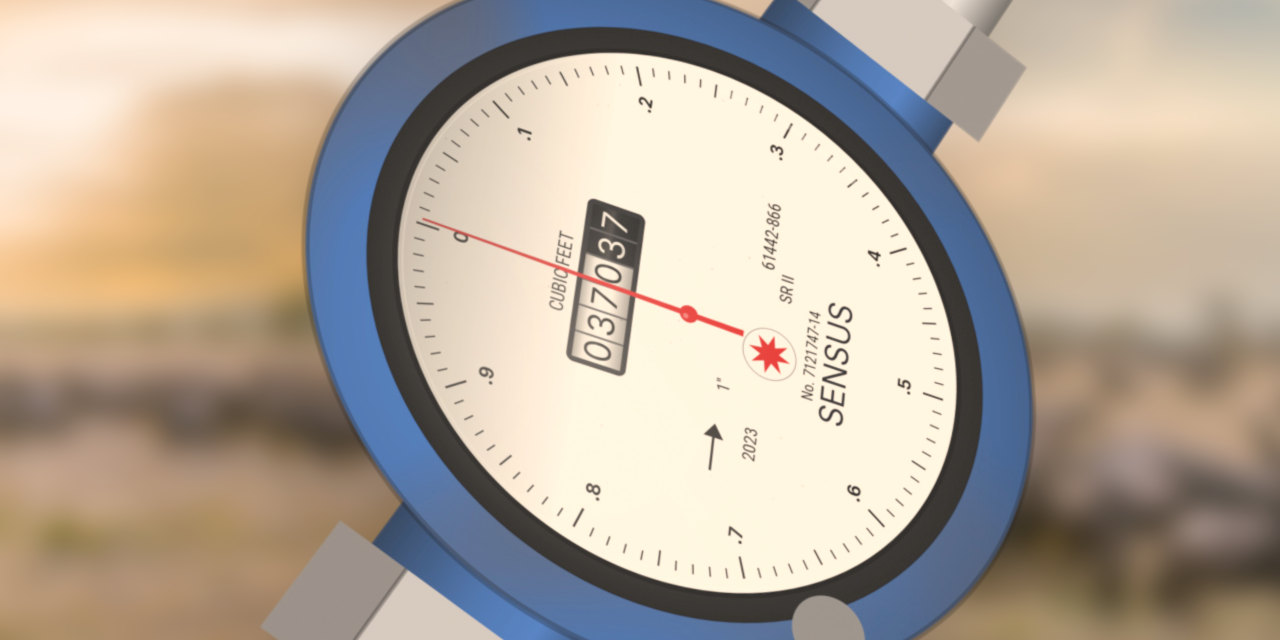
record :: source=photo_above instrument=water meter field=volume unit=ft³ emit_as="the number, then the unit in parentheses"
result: 37037.00 (ft³)
